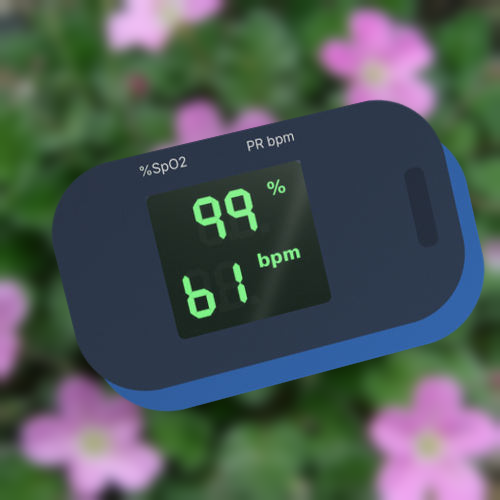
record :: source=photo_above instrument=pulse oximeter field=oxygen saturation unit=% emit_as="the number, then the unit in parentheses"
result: 99 (%)
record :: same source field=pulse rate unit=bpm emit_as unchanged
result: 61 (bpm)
